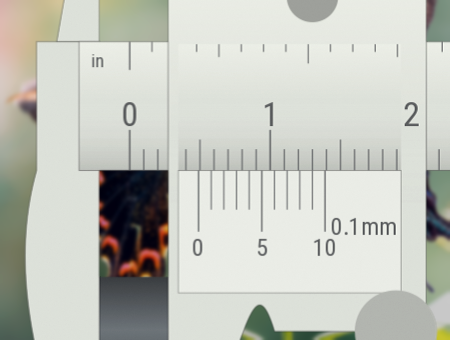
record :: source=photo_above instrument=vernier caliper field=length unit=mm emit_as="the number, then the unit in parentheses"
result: 4.9 (mm)
